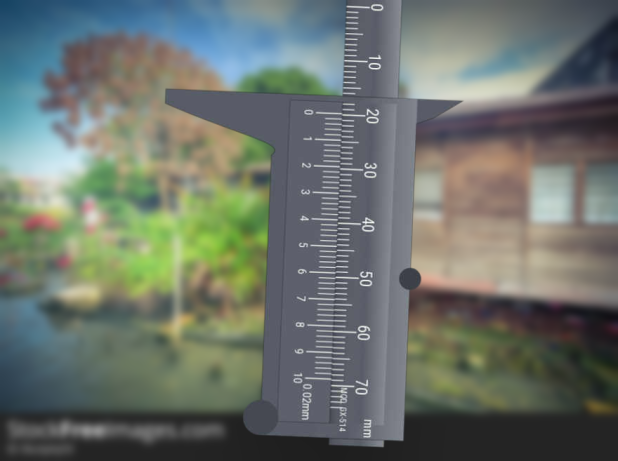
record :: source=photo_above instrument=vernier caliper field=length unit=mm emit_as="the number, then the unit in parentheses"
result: 19.8 (mm)
